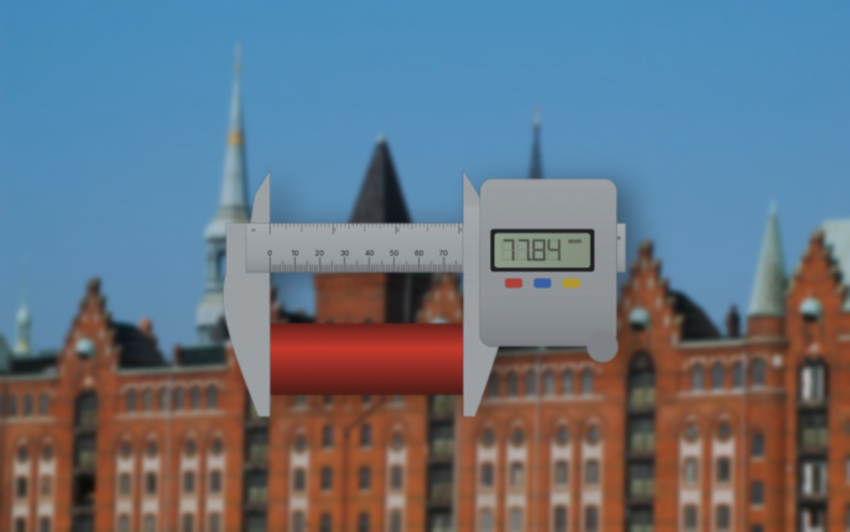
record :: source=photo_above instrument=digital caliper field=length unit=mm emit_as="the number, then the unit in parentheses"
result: 77.84 (mm)
